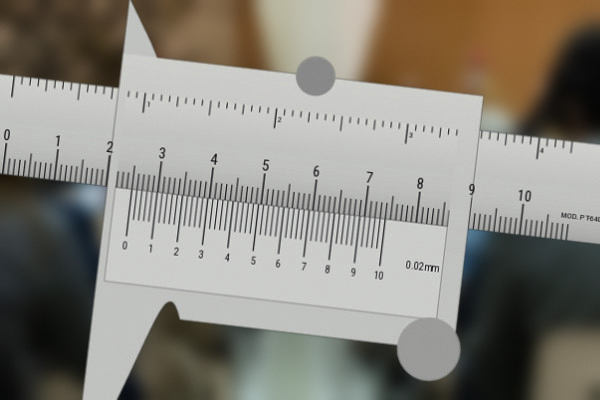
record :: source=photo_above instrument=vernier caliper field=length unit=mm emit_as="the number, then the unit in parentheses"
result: 25.0 (mm)
